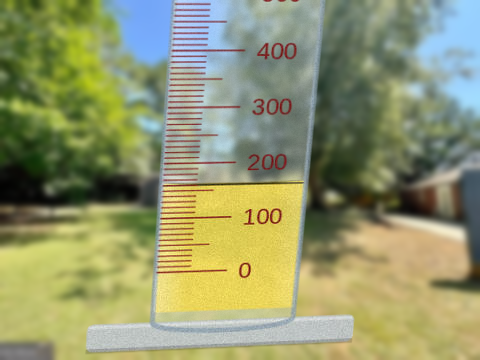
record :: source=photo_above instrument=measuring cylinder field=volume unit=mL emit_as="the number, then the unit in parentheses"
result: 160 (mL)
